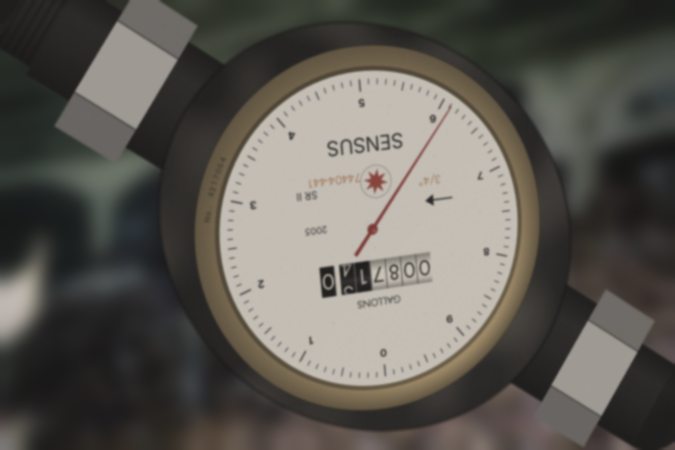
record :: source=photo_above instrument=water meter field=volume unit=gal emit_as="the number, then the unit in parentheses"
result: 87136.1 (gal)
